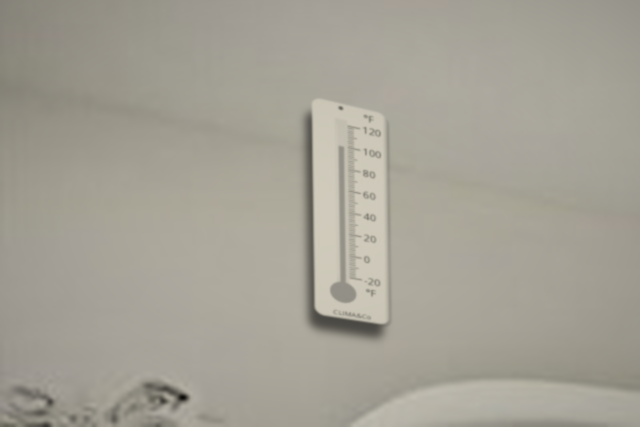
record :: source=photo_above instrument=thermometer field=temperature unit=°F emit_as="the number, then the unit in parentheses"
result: 100 (°F)
